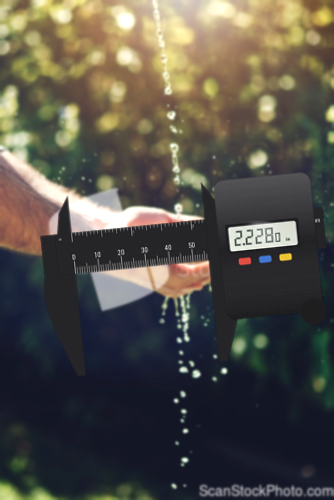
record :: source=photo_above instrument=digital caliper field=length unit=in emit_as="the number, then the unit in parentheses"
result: 2.2280 (in)
